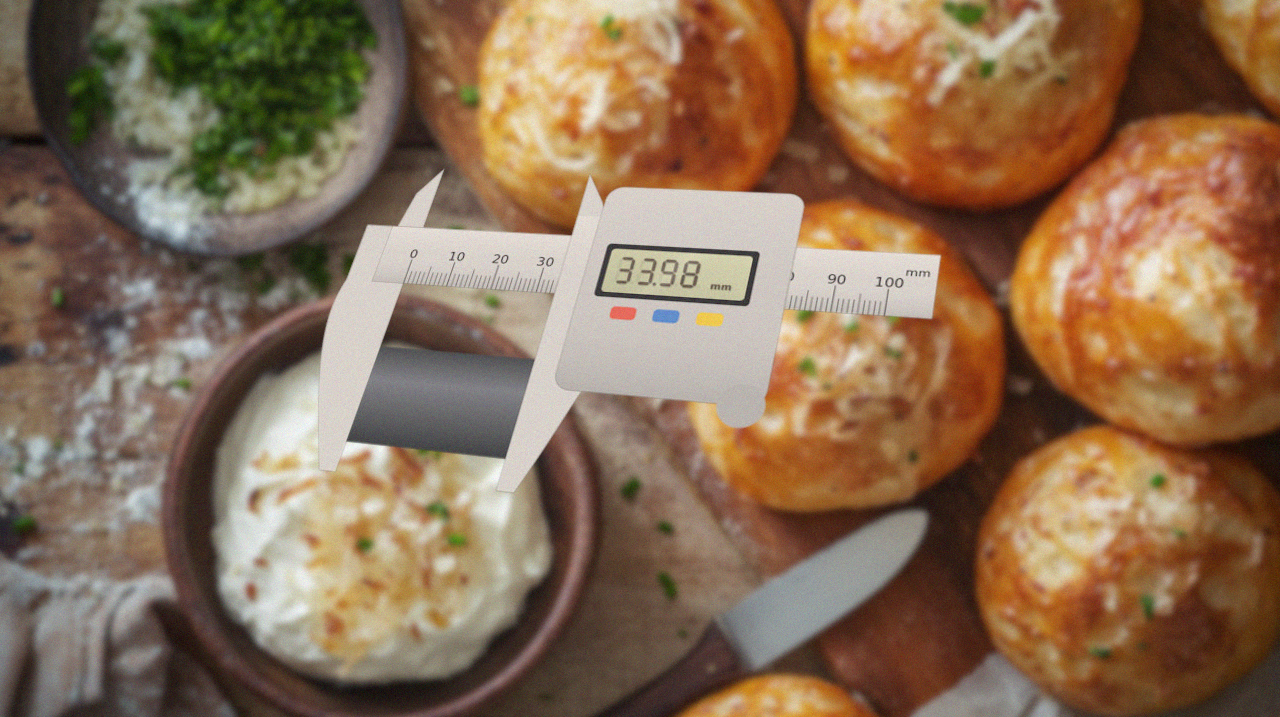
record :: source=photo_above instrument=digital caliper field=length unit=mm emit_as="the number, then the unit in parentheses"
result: 33.98 (mm)
